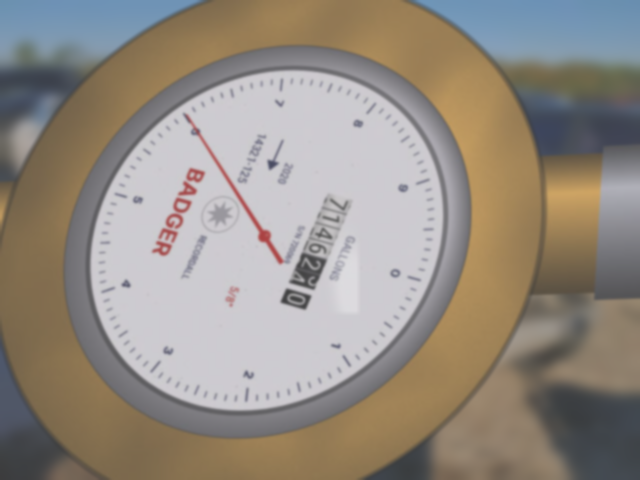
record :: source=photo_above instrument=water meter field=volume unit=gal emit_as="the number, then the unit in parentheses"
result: 7146236.0 (gal)
